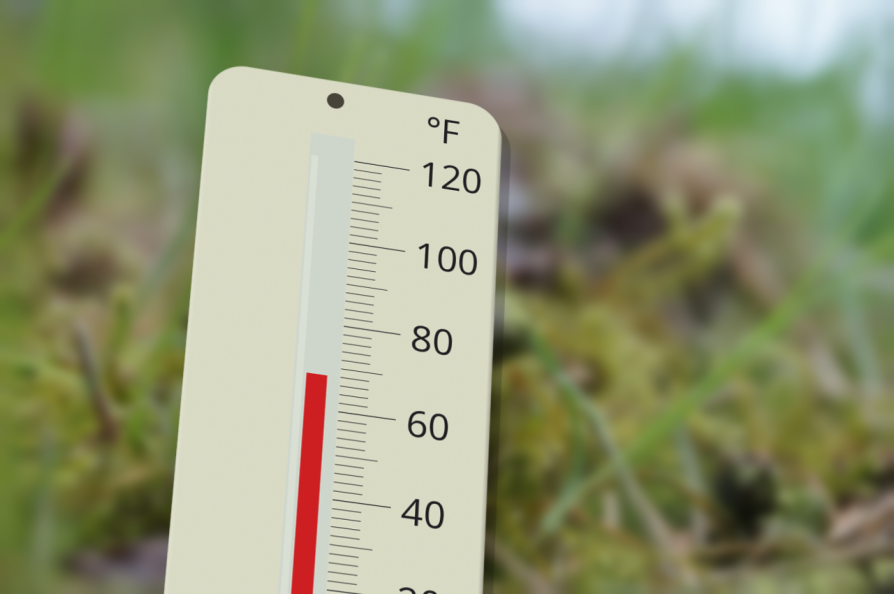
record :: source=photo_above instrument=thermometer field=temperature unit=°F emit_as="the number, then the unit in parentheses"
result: 68 (°F)
